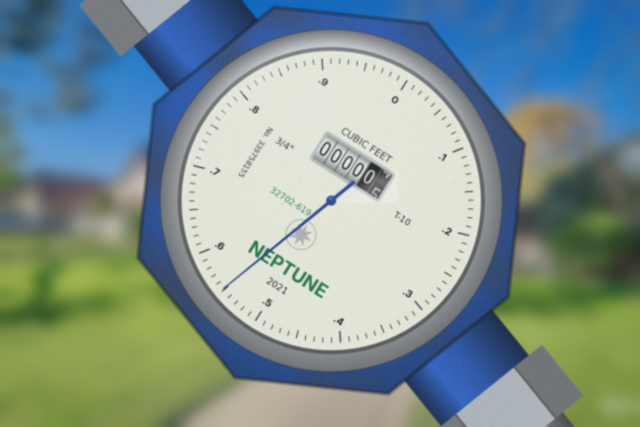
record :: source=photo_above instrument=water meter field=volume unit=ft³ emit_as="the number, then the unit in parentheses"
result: 4.55 (ft³)
